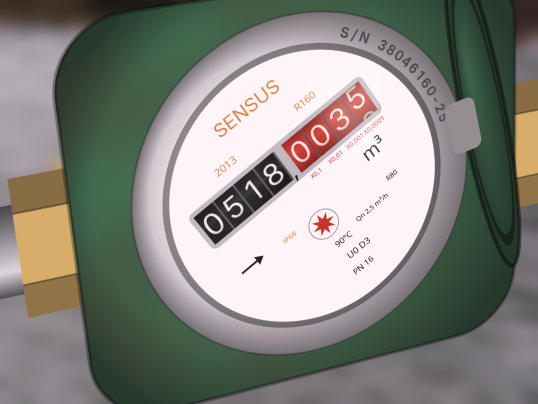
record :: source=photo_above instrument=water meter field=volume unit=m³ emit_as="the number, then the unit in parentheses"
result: 518.0035 (m³)
